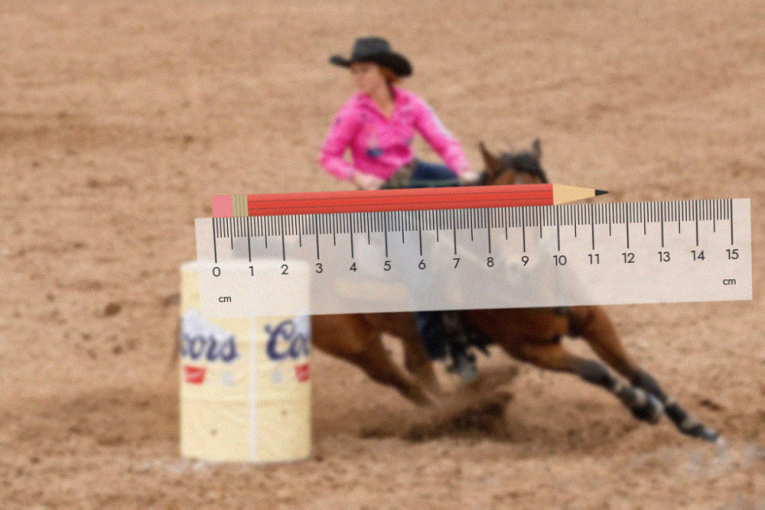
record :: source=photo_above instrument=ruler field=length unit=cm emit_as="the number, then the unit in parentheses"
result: 11.5 (cm)
